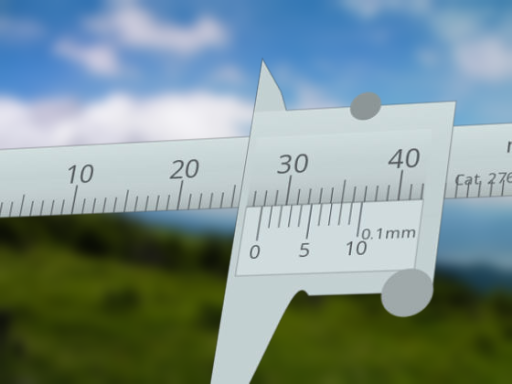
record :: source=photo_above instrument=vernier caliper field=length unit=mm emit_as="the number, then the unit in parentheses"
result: 27.8 (mm)
